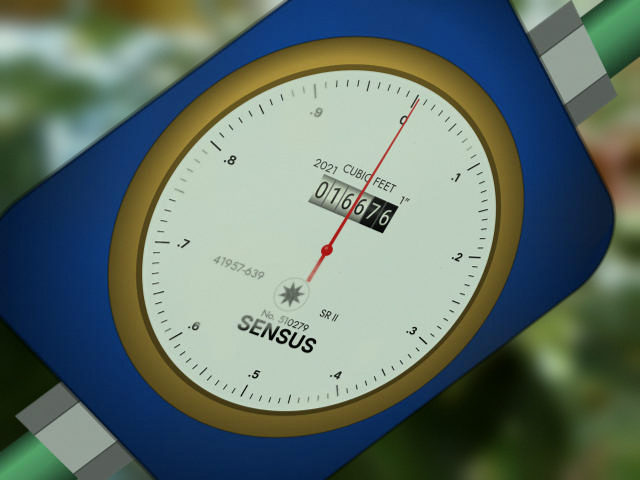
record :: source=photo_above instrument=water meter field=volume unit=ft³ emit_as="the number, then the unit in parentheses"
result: 16676.00 (ft³)
